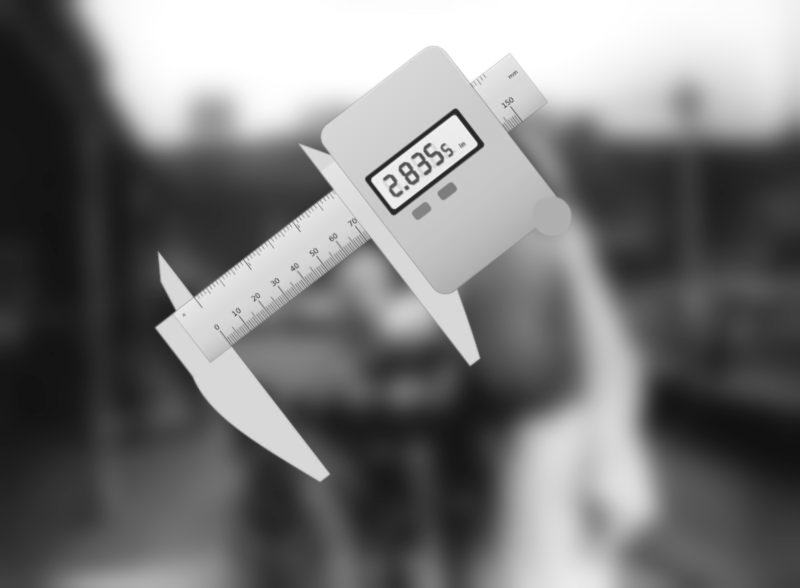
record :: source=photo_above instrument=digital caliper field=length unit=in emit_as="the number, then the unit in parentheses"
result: 2.8355 (in)
